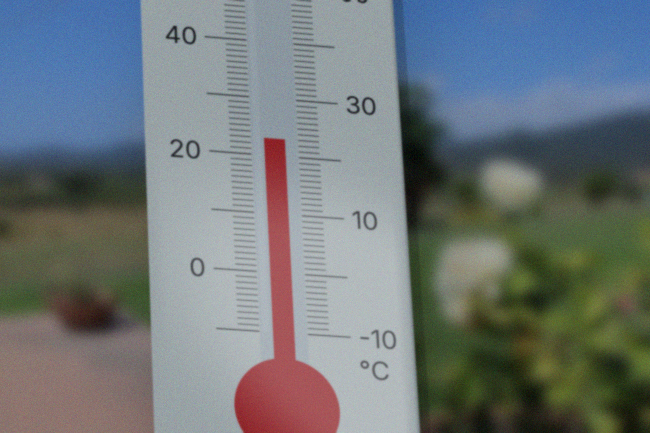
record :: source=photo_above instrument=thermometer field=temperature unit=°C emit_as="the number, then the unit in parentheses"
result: 23 (°C)
